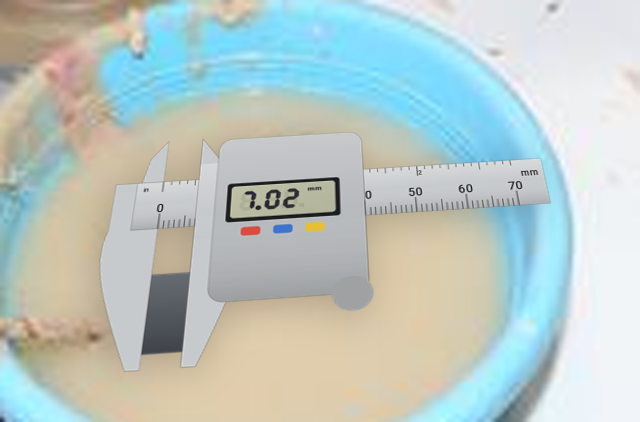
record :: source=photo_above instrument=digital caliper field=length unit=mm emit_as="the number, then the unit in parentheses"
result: 7.02 (mm)
